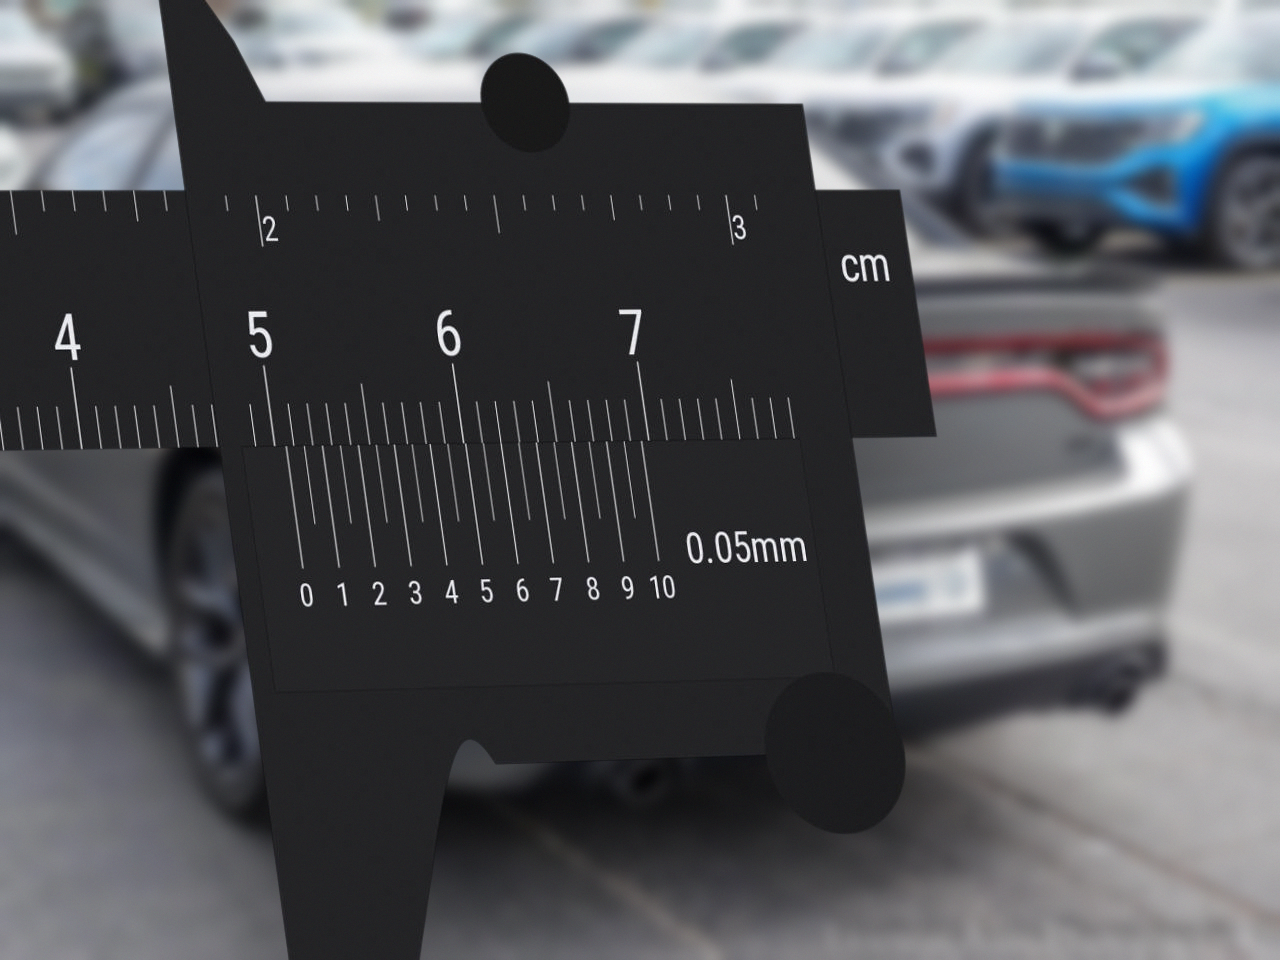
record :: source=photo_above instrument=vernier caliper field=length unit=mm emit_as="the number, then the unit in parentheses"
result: 50.6 (mm)
